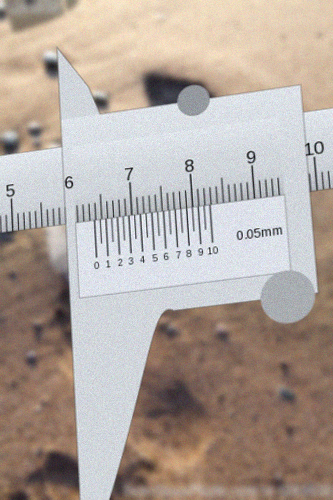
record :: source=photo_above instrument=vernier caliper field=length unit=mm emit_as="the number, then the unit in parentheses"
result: 63.8 (mm)
